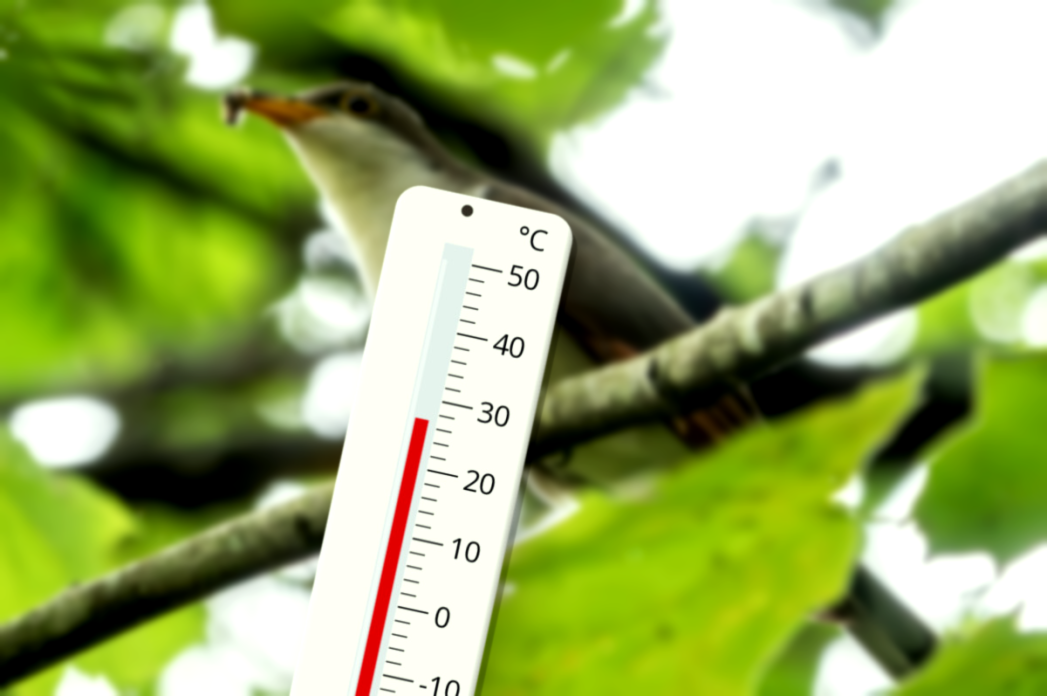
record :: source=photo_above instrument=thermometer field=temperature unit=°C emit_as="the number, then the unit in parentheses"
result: 27 (°C)
